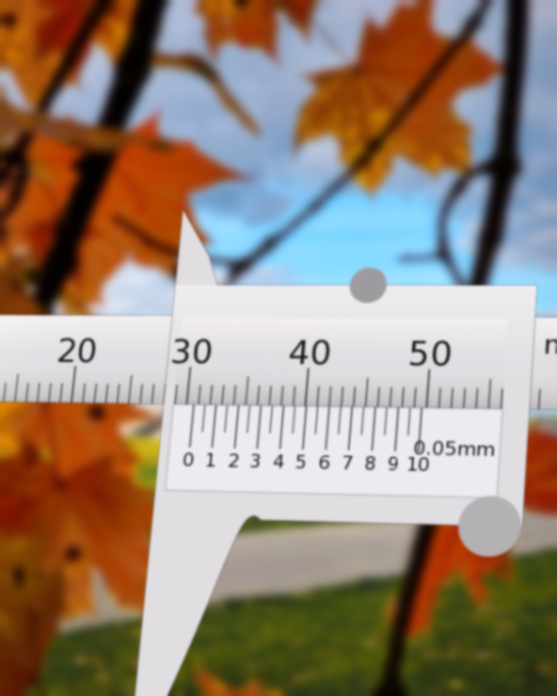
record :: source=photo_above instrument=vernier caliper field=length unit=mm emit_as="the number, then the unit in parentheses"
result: 30.6 (mm)
